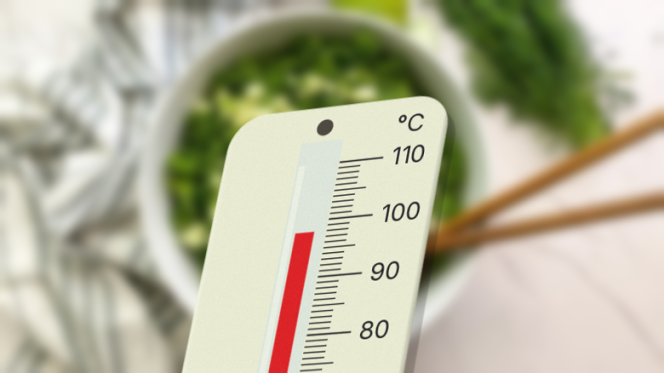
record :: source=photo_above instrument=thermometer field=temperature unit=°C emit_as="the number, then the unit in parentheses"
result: 98 (°C)
